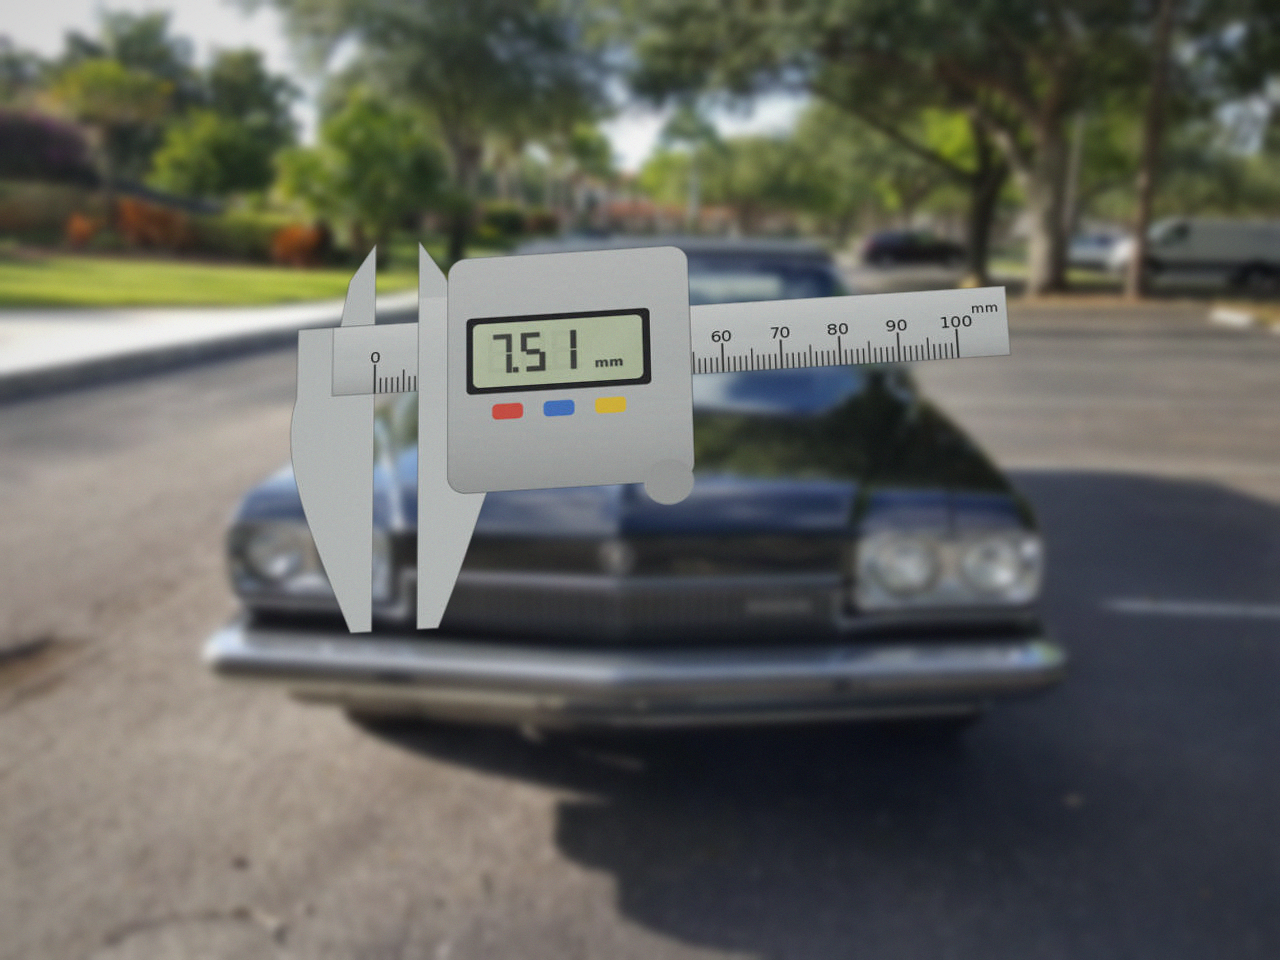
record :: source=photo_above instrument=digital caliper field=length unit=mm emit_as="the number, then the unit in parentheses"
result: 7.51 (mm)
